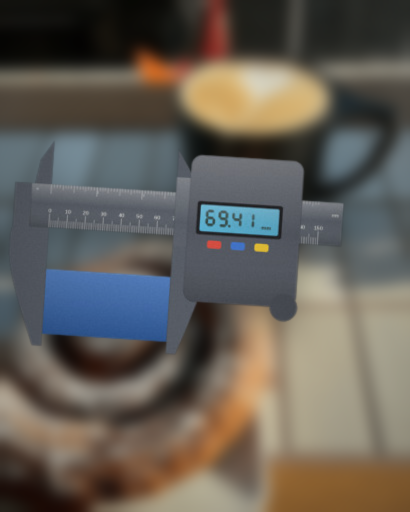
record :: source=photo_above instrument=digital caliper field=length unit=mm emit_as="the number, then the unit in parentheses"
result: 69.41 (mm)
